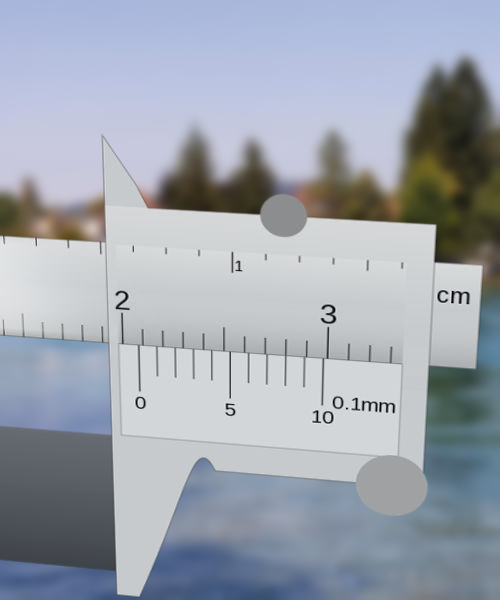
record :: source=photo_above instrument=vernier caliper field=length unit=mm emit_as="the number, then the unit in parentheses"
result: 20.8 (mm)
